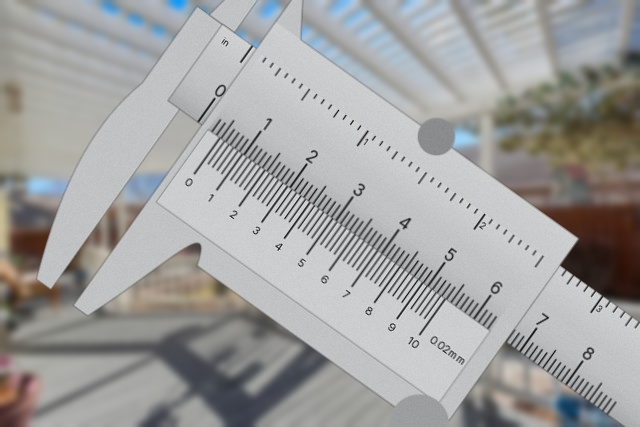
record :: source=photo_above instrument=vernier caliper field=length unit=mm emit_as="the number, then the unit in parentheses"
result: 4.8 (mm)
